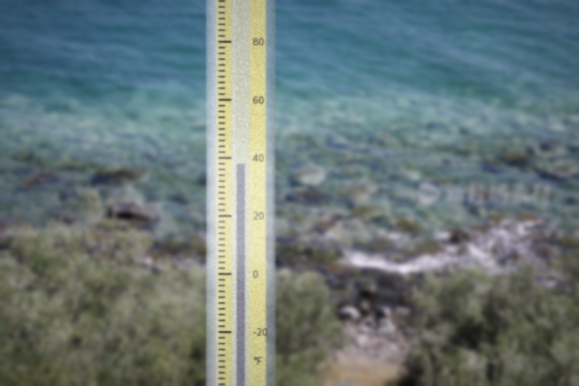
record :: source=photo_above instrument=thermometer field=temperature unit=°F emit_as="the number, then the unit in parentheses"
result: 38 (°F)
